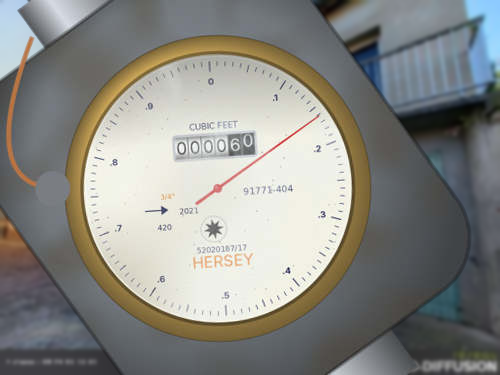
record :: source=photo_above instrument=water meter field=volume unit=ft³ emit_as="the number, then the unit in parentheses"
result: 60.16 (ft³)
